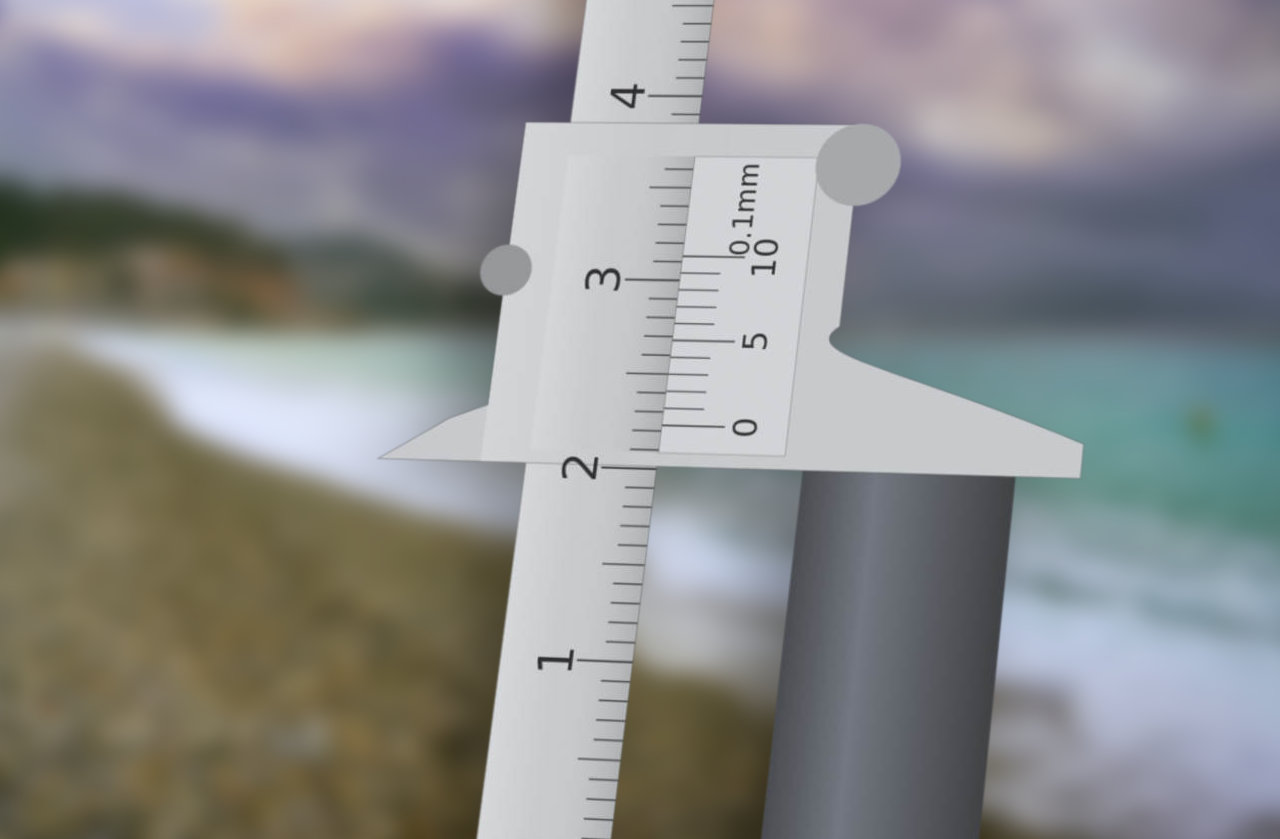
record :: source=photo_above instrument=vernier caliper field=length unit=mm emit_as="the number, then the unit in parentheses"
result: 22.3 (mm)
